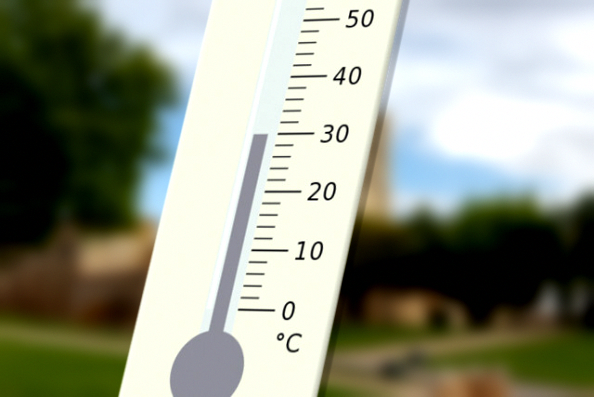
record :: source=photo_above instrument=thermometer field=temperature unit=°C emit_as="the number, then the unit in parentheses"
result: 30 (°C)
